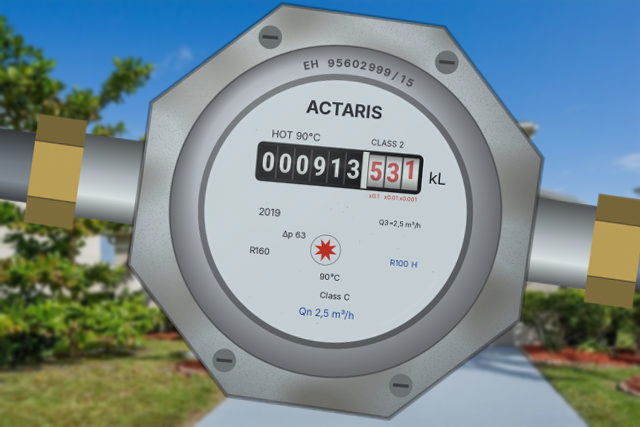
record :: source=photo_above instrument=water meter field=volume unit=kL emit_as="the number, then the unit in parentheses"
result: 913.531 (kL)
